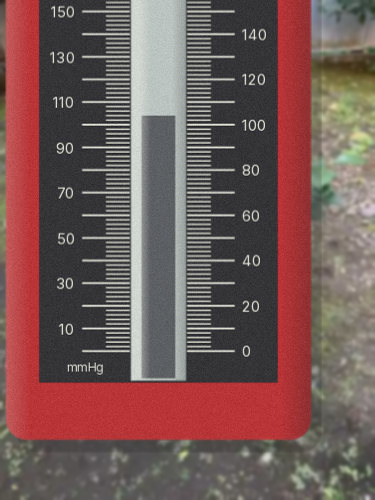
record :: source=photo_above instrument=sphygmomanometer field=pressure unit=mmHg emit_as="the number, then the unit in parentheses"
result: 104 (mmHg)
